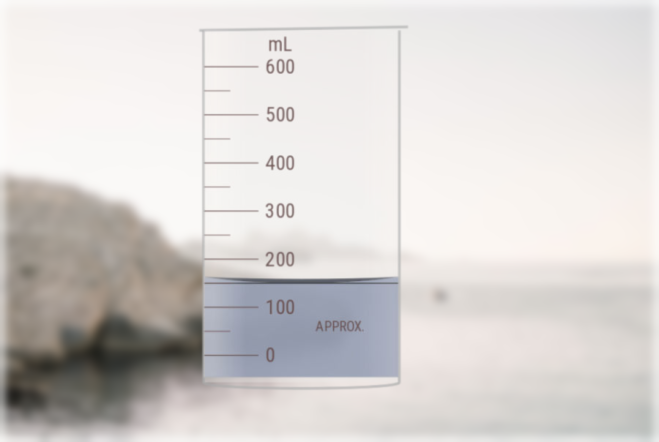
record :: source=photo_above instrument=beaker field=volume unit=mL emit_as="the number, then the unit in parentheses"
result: 150 (mL)
